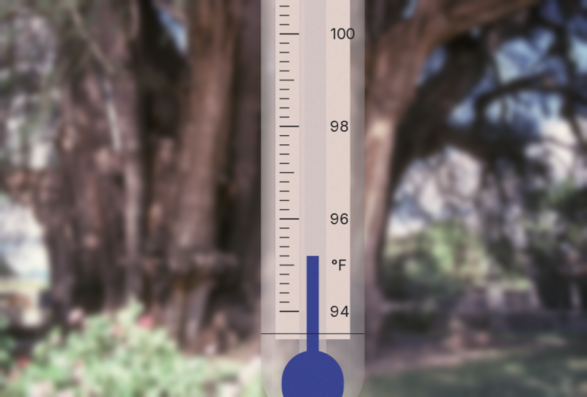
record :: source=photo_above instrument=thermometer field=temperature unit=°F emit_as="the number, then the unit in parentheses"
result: 95.2 (°F)
